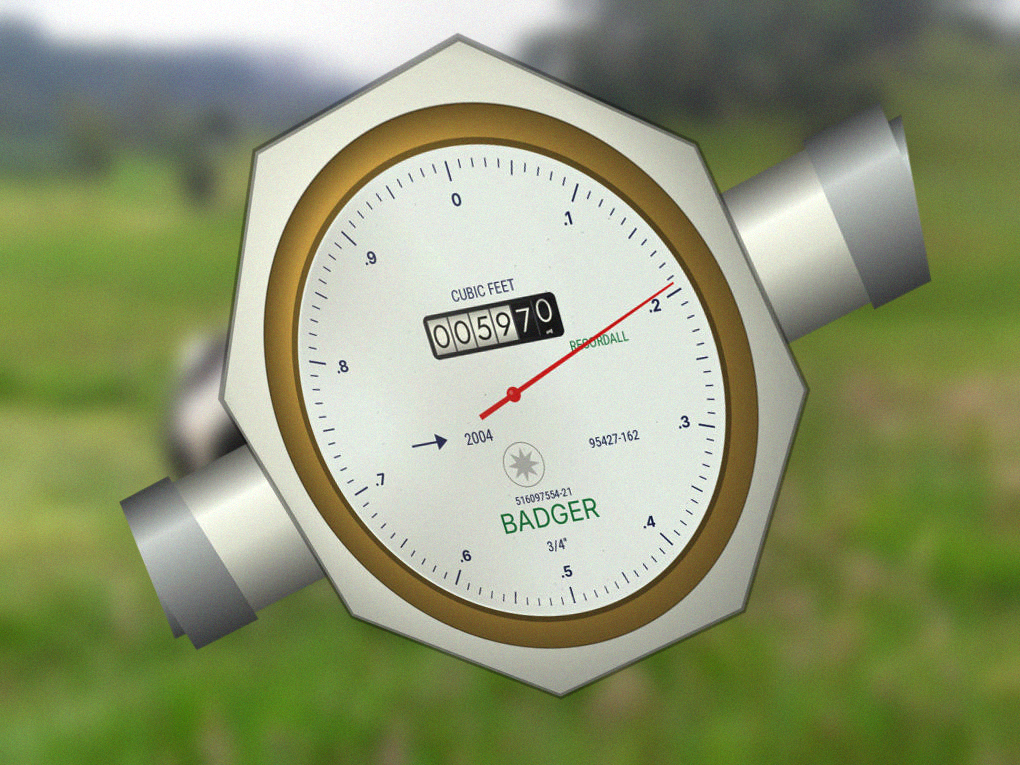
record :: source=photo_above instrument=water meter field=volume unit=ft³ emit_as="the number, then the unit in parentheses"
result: 5970.19 (ft³)
